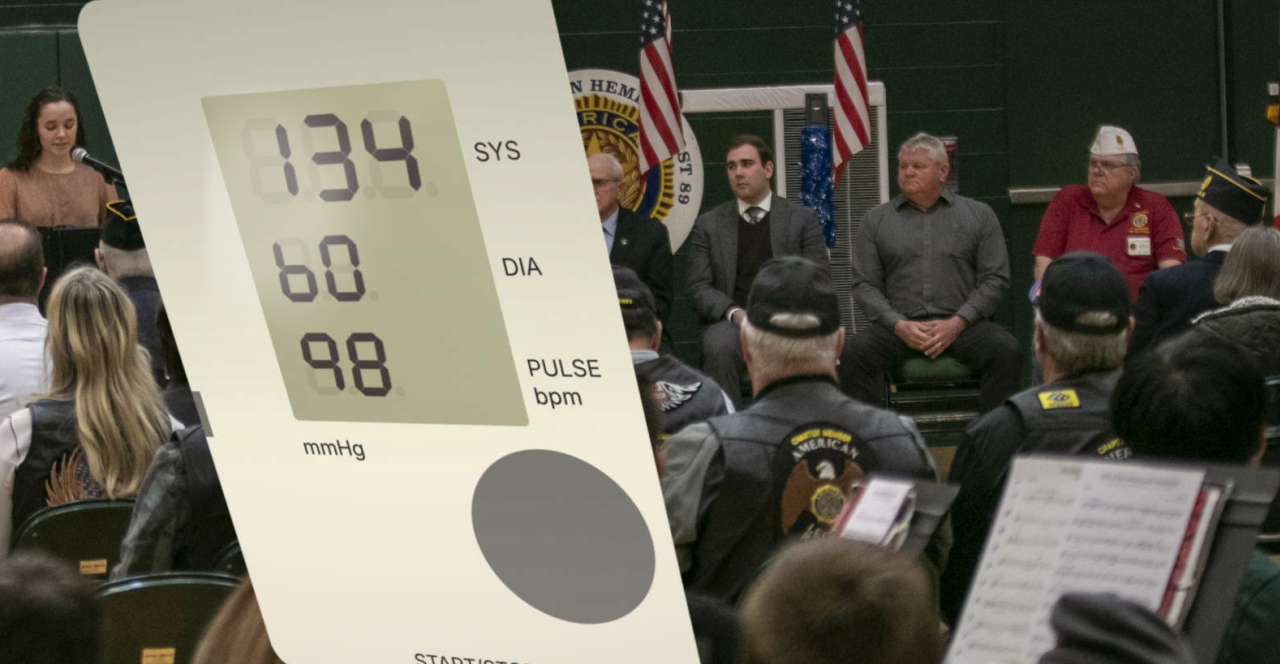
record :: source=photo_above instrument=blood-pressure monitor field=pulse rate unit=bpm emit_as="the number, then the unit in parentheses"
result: 98 (bpm)
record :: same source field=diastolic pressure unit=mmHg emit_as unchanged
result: 60 (mmHg)
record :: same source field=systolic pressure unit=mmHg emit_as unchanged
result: 134 (mmHg)
